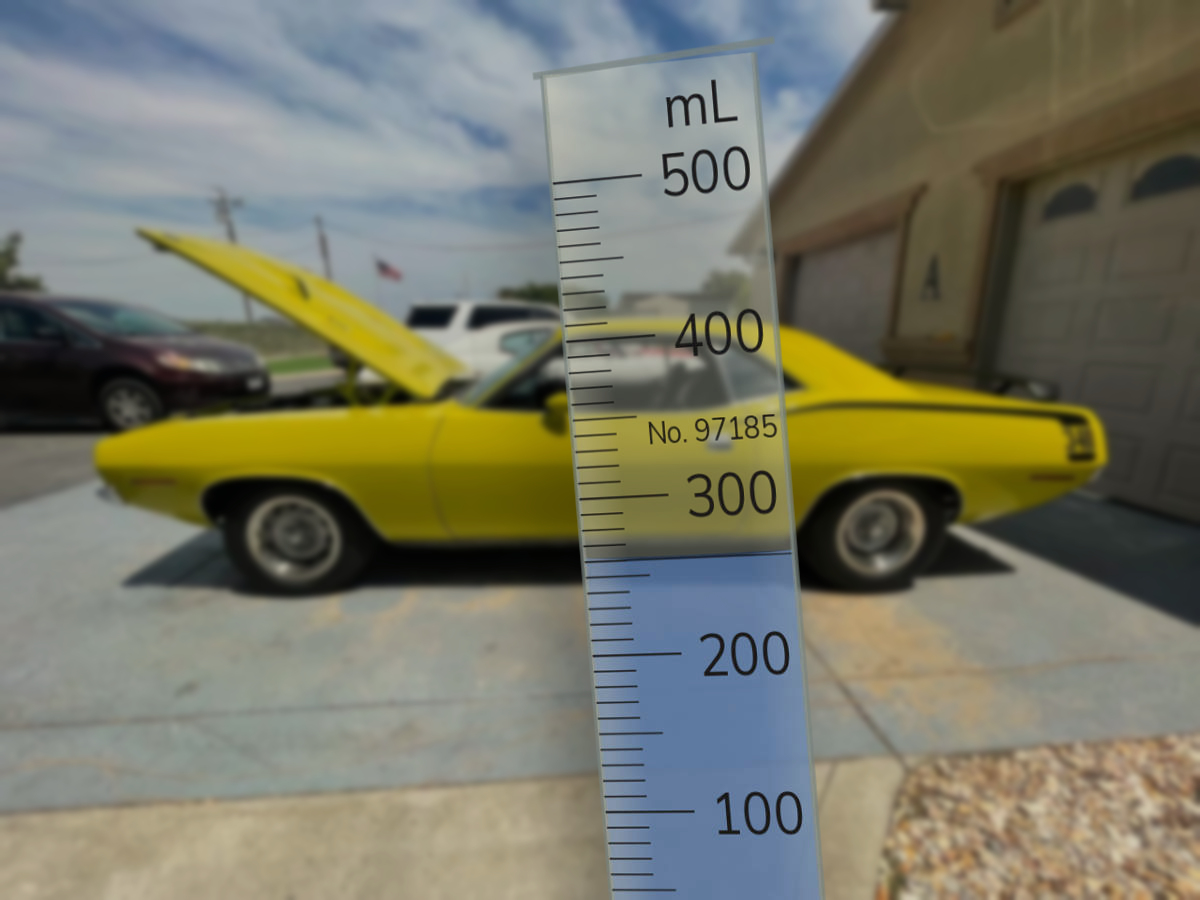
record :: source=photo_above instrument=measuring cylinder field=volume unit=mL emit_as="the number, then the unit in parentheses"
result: 260 (mL)
